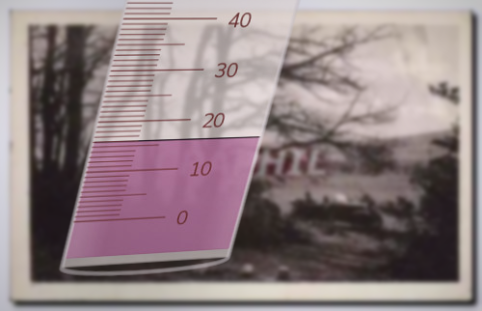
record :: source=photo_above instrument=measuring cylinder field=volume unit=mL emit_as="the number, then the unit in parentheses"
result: 16 (mL)
